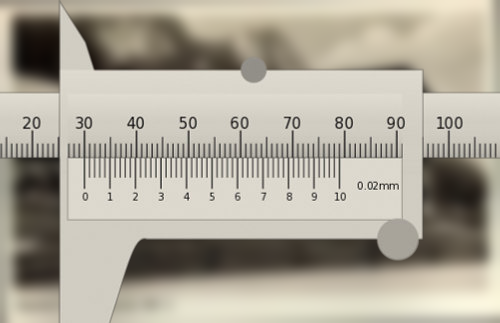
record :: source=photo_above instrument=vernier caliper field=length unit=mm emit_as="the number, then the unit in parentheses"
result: 30.0 (mm)
